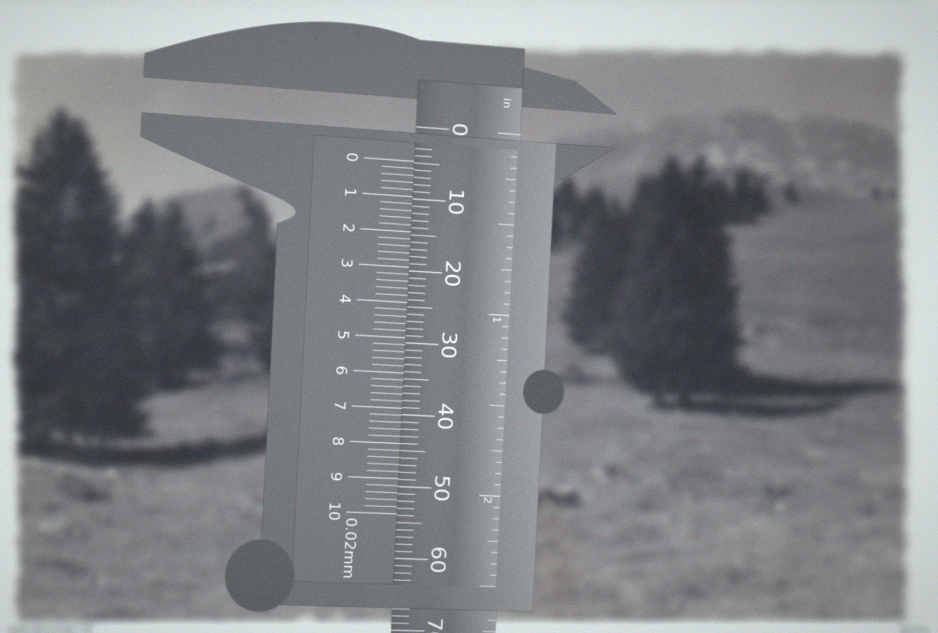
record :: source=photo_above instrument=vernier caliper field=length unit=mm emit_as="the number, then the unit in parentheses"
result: 4.8 (mm)
